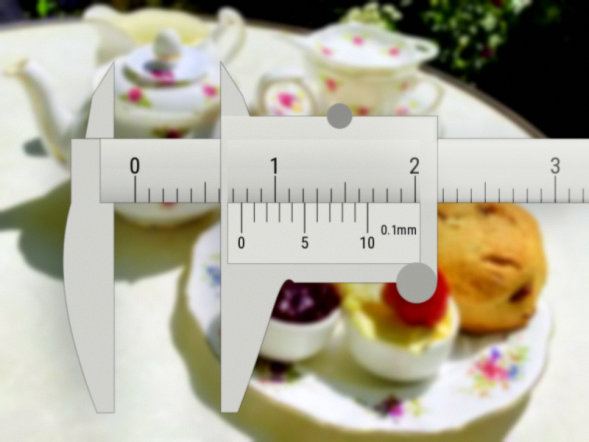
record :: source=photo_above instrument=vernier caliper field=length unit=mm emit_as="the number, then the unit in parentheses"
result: 7.6 (mm)
